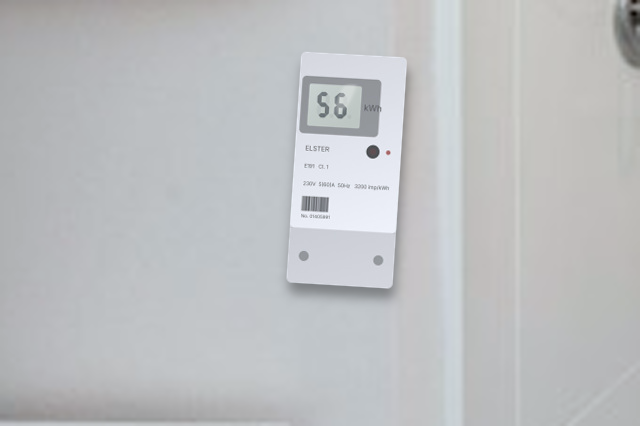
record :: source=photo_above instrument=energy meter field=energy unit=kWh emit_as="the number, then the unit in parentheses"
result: 56 (kWh)
